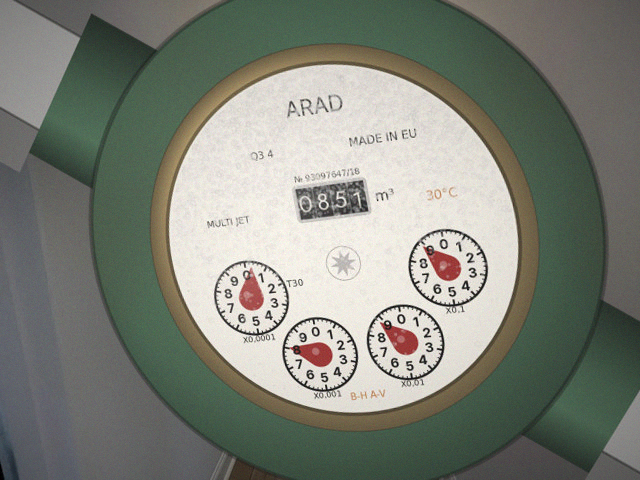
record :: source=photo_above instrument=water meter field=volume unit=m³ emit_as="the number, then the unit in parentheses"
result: 850.8880 (m³)
